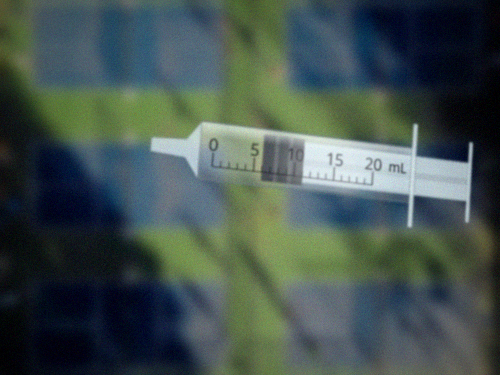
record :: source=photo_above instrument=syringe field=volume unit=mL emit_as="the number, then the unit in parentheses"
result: 6 (mL)
